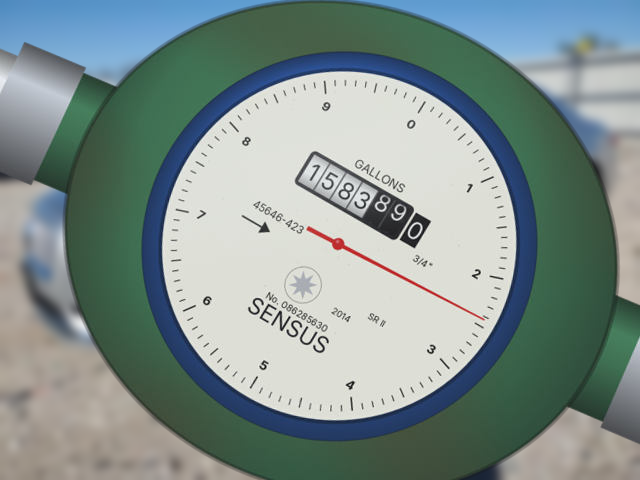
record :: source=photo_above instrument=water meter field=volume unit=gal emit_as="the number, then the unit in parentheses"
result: 1583892.4 (gal)
